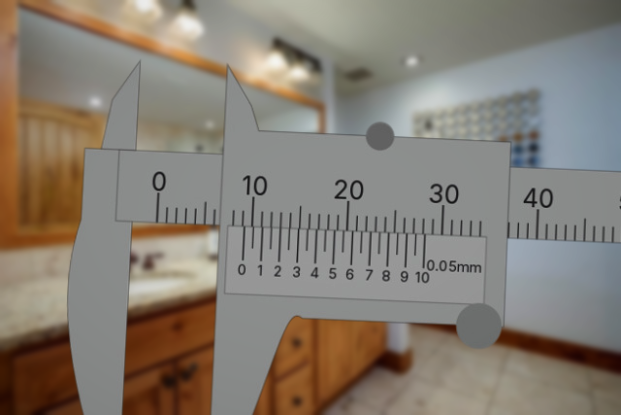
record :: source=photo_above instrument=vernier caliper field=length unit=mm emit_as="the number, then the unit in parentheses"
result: 9.2 (mm)
